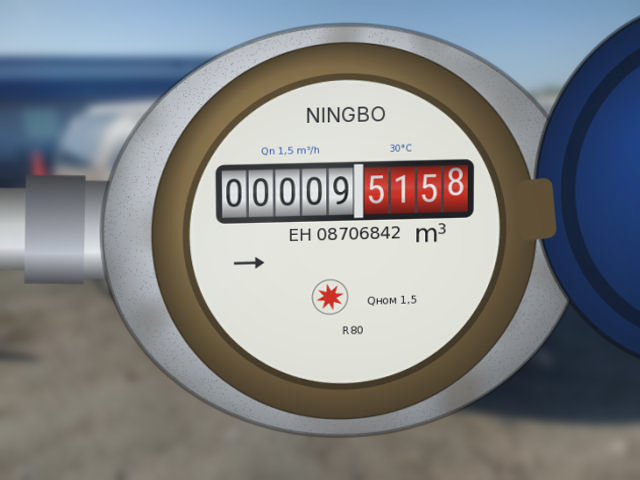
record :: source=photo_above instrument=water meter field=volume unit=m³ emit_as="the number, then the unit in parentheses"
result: 9.5158 (m³)
